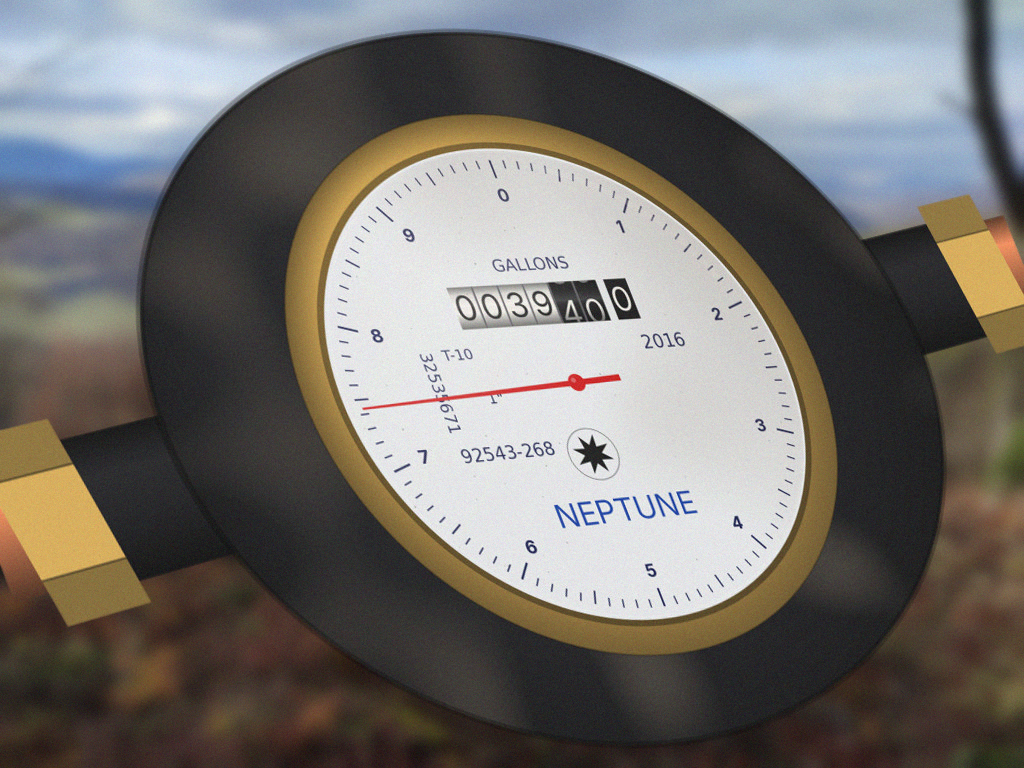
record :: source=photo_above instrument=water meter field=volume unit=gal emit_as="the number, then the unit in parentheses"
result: 39397.4 (gal)
